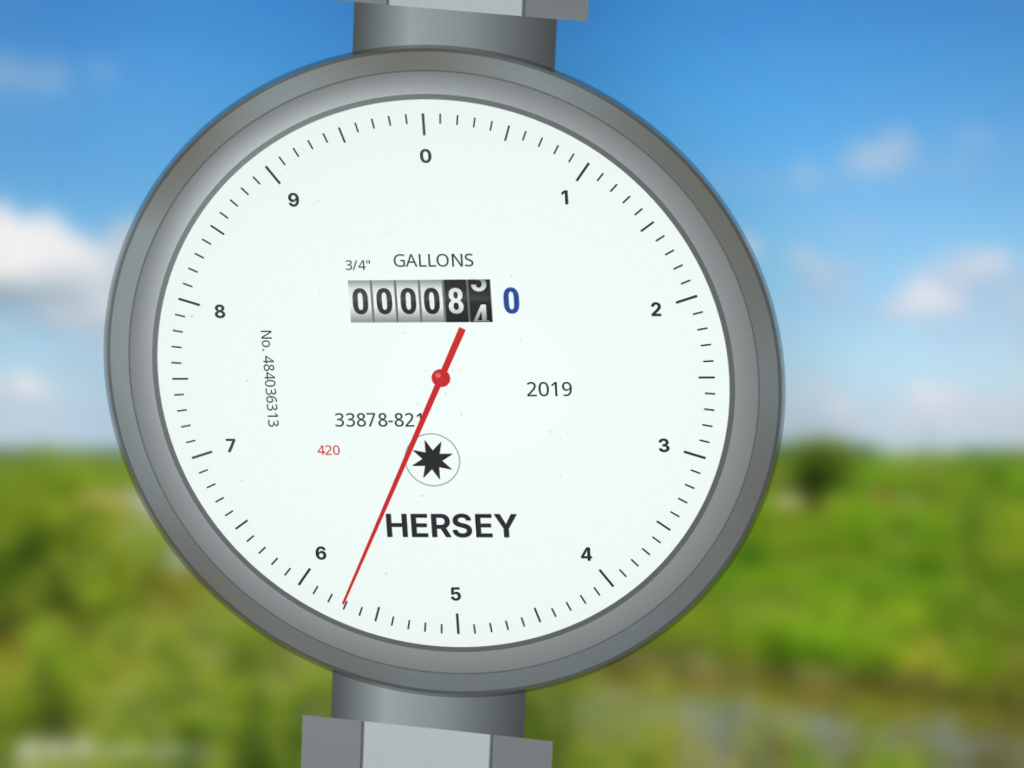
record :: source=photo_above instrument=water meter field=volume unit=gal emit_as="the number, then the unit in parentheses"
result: 835.7 (gal)
